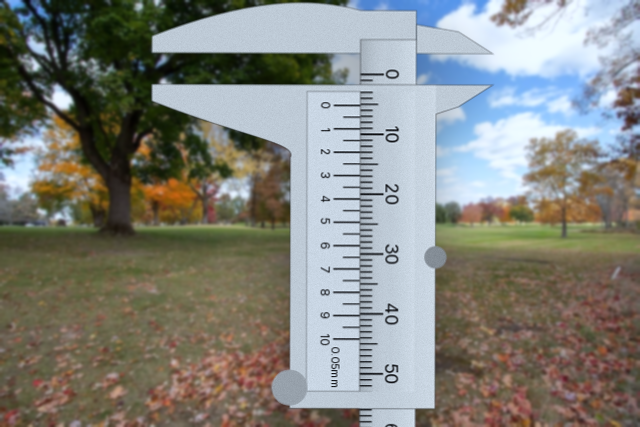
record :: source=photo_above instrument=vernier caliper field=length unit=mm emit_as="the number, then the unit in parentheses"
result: 5.2 (mm)
